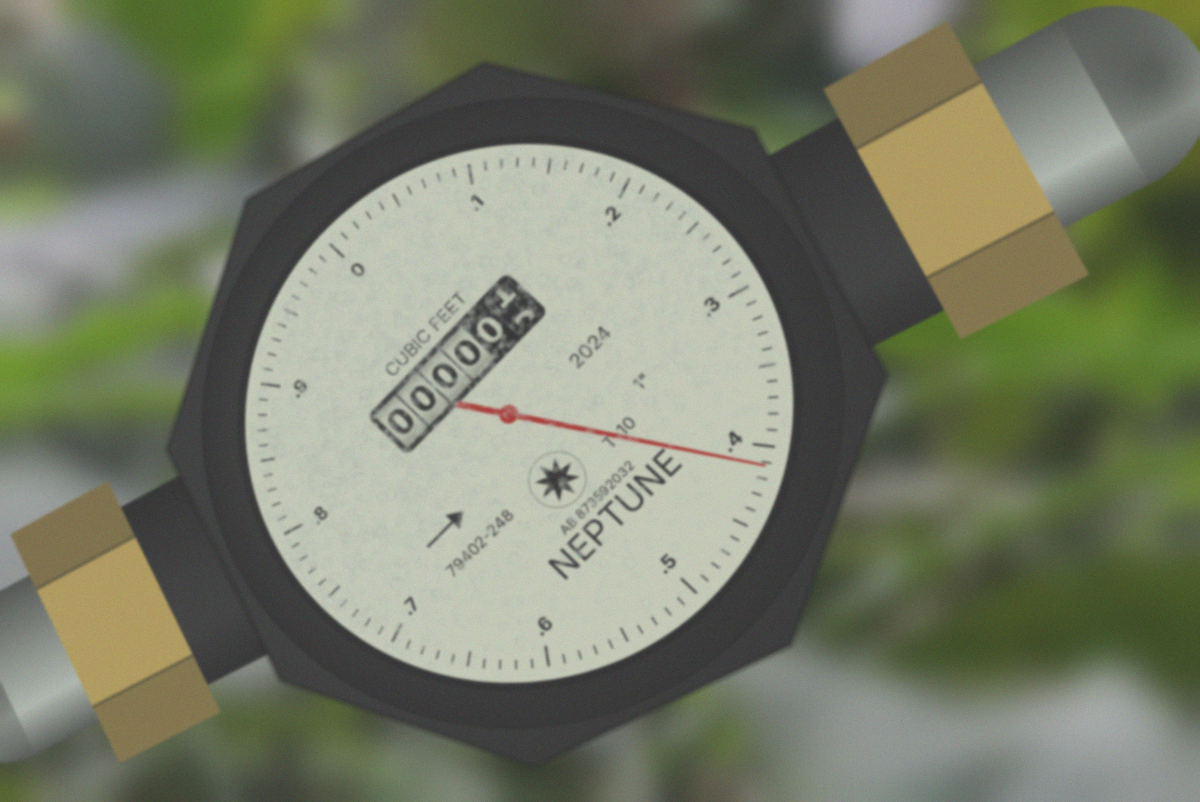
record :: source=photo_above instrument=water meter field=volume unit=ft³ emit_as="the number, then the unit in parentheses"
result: 1.41 (ft³)
